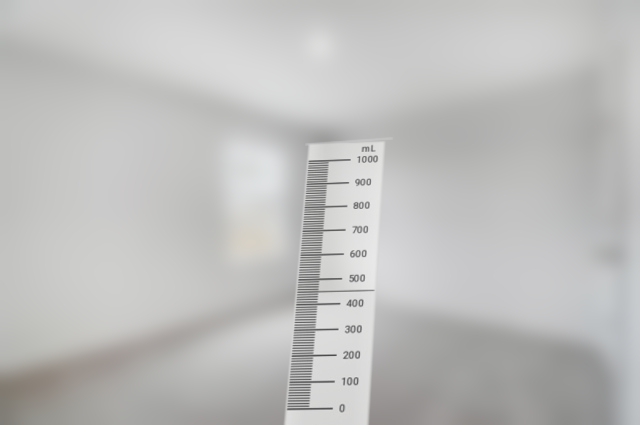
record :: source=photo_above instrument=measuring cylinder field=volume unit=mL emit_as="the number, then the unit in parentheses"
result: 450 (mL)
